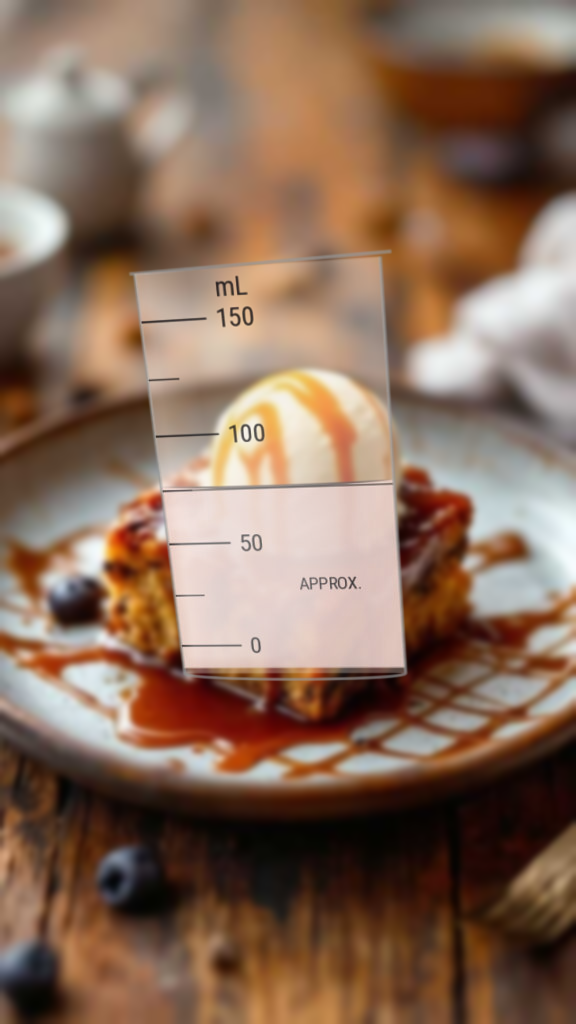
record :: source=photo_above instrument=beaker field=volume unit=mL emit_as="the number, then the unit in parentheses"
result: 75 (mL)
